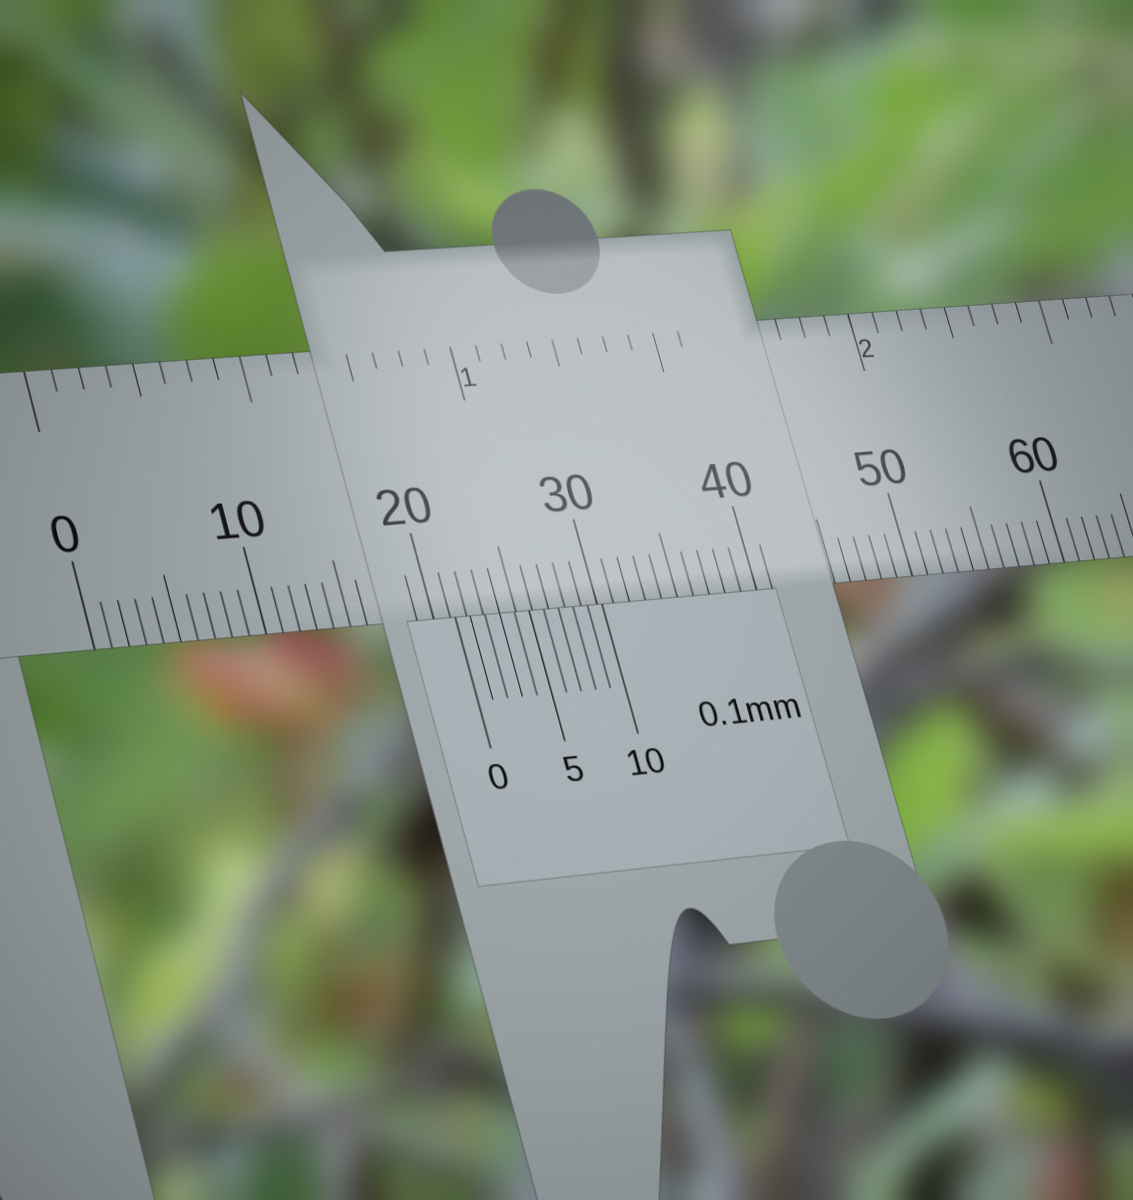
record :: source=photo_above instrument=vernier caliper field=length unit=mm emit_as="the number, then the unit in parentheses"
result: 21.3 (mm)
